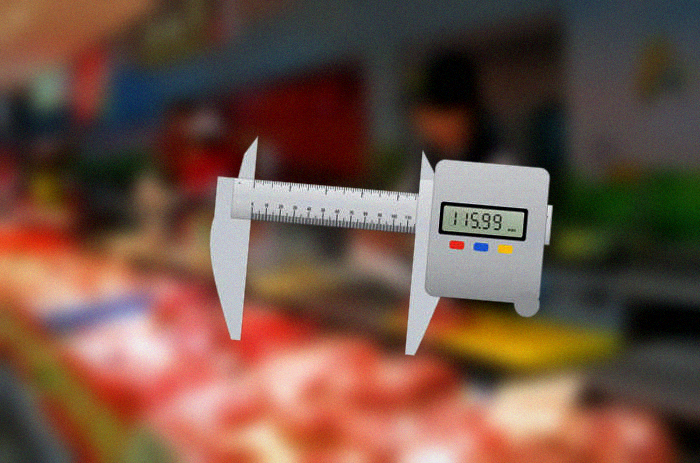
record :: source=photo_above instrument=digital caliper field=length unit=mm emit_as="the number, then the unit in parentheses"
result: 115.99 (mm)
